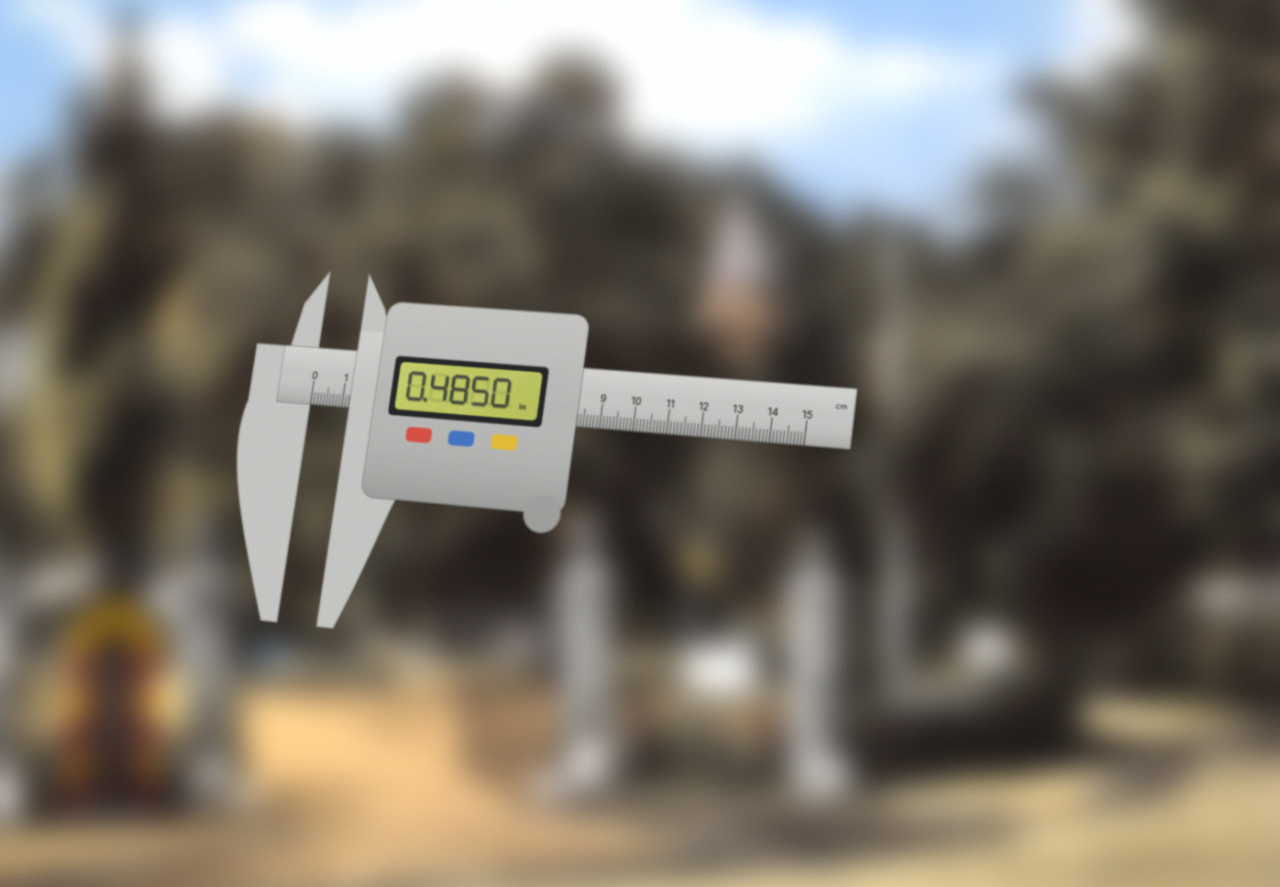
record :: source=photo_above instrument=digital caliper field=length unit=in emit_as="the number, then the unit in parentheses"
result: 0.4850 (in)
